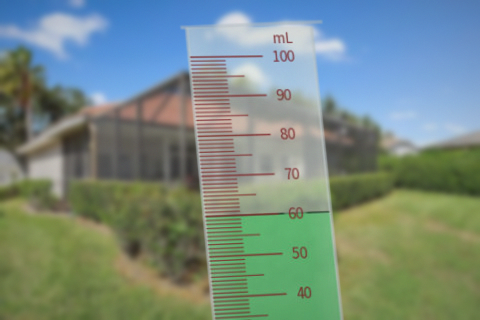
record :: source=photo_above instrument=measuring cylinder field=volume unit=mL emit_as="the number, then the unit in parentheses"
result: 60 (mL)
